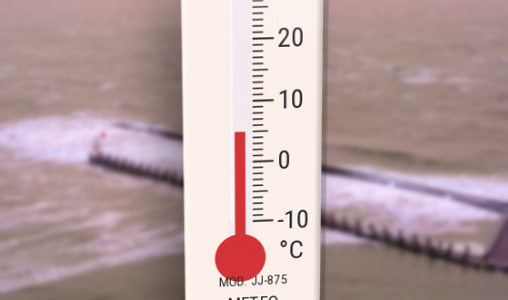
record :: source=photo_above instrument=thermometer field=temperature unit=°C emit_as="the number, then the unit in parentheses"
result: 5 (°C)
